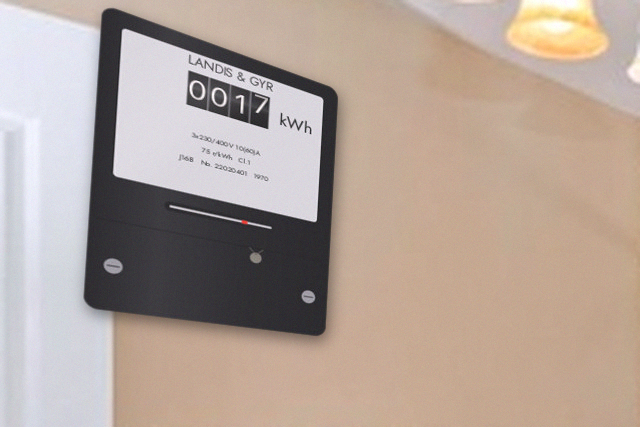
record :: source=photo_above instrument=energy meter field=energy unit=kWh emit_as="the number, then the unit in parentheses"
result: 17 (kWh)
